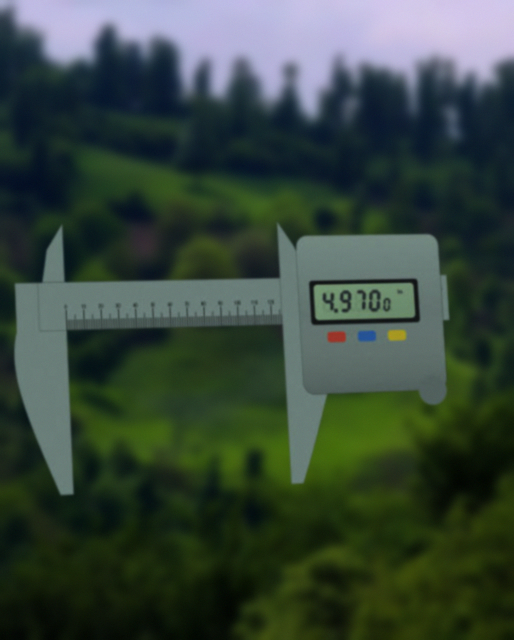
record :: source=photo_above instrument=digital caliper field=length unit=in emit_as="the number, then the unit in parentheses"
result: 4.9700 (in)
